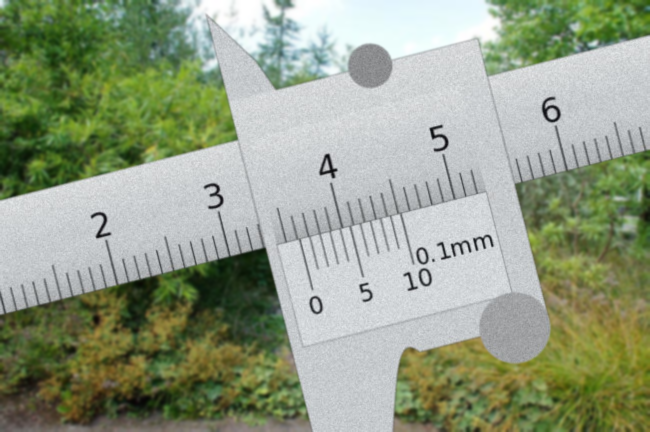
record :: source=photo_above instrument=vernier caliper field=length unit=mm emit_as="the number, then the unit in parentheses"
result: 36.2 (mm)
